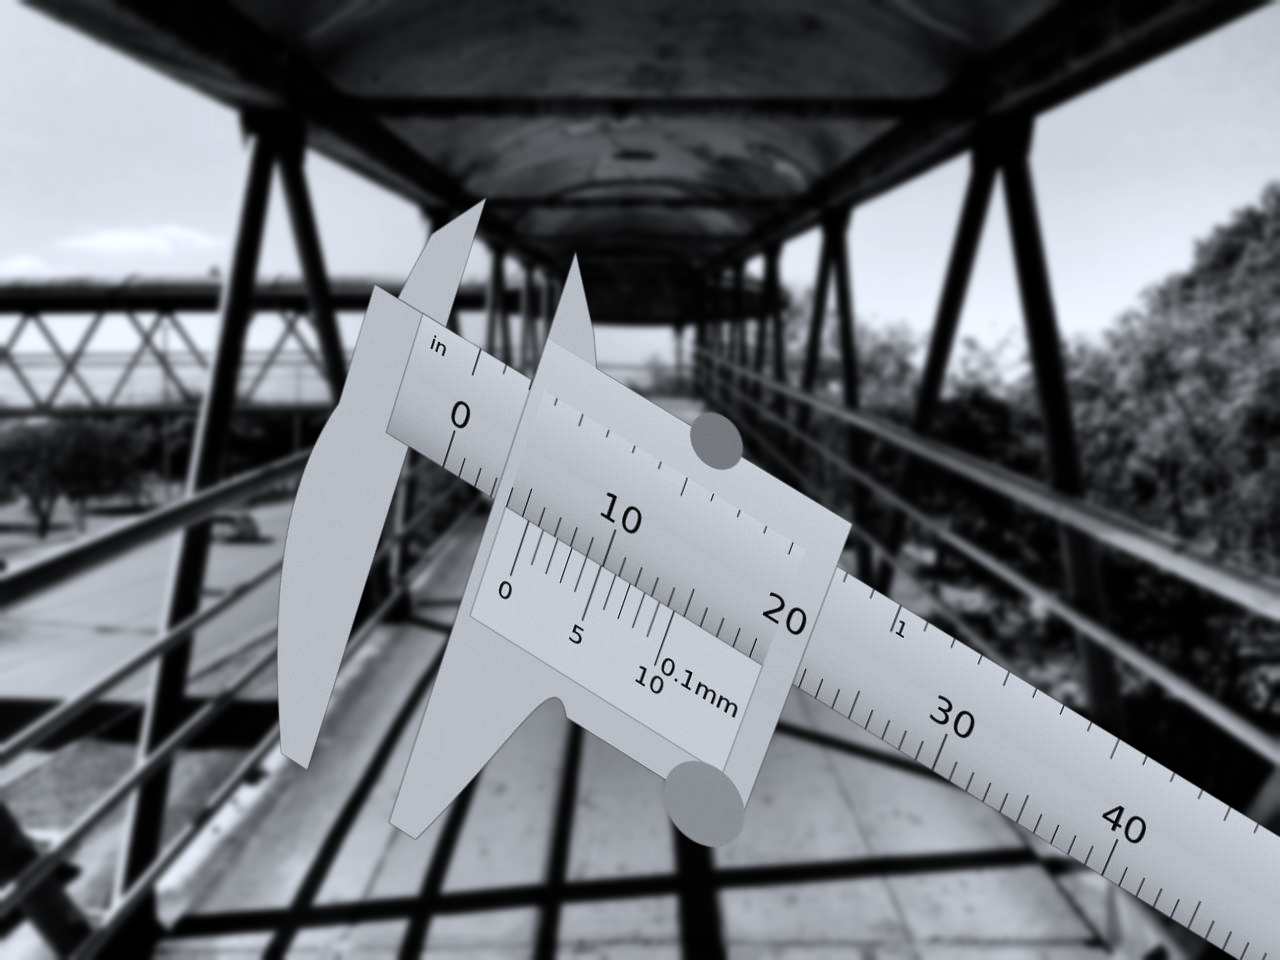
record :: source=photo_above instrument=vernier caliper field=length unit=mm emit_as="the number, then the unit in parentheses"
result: 5.4 (mm)
